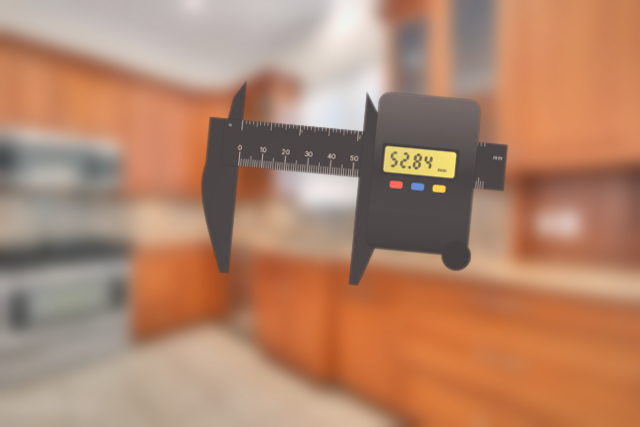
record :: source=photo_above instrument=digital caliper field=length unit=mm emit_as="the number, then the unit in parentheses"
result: 52.84 (mm)
